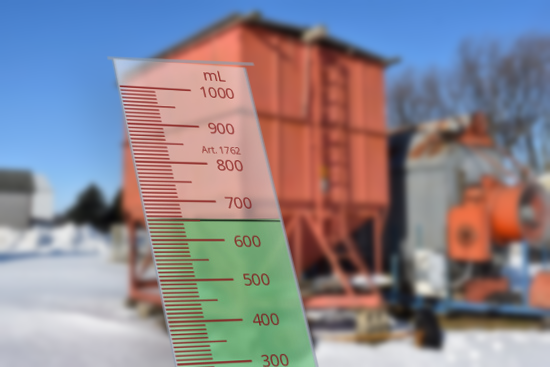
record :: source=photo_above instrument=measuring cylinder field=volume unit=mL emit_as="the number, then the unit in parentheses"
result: 650 (mL)
